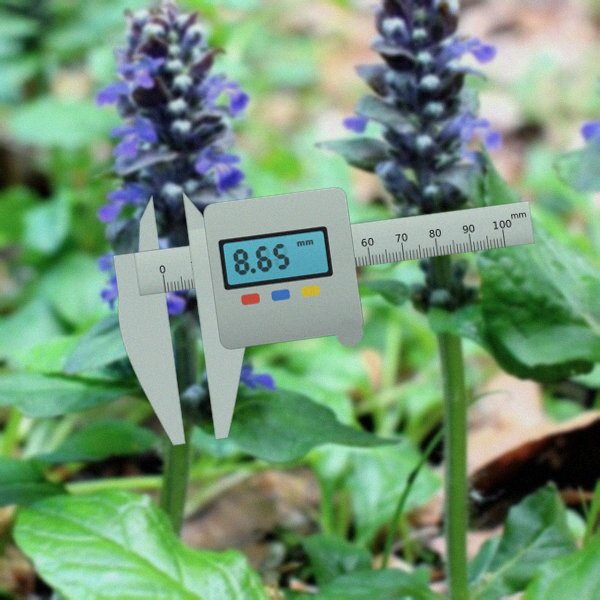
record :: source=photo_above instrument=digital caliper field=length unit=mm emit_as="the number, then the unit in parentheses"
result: 8.65 (mm)
